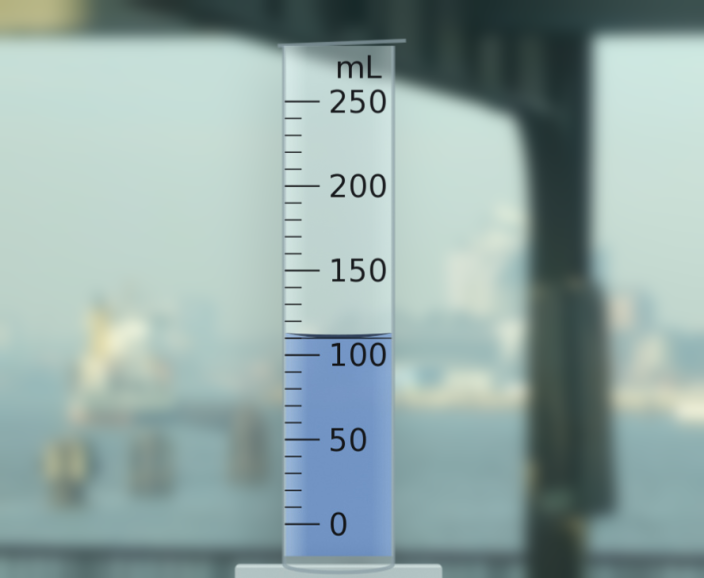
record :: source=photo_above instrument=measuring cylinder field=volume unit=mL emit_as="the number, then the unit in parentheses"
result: 110 (mL)
